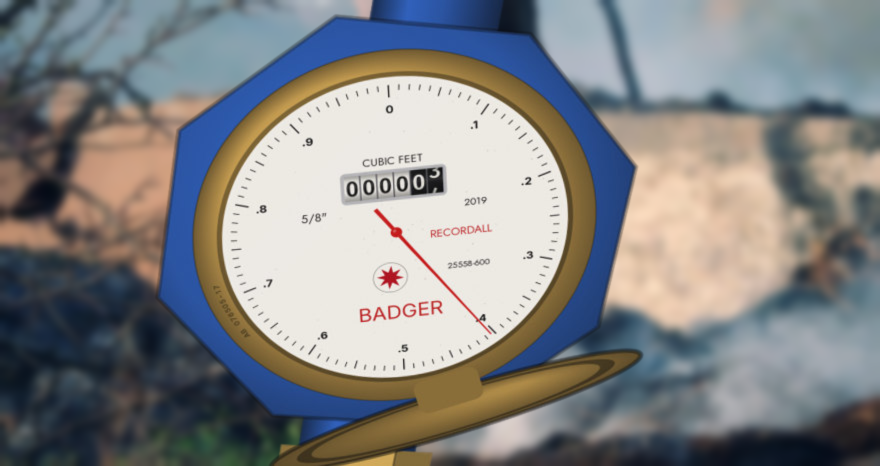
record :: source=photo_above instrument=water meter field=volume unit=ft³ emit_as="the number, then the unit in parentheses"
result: 3.40 (ft³)
